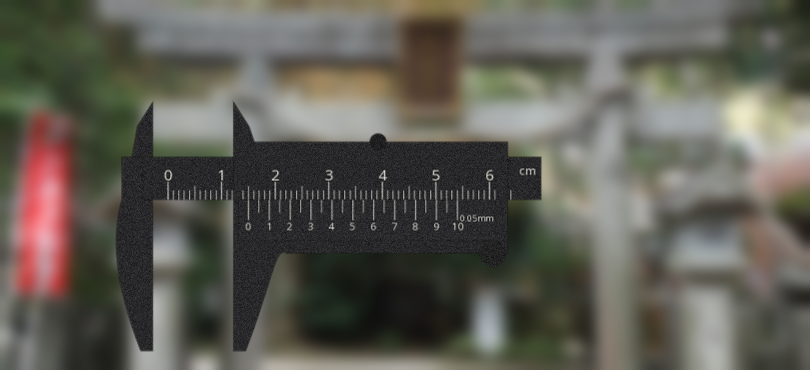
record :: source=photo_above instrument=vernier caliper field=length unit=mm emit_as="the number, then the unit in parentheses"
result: 15.0 (mm)
